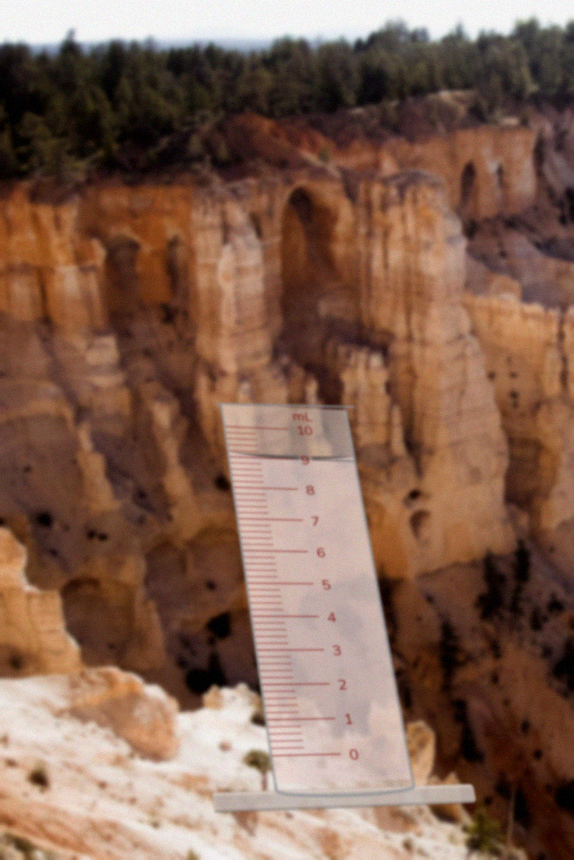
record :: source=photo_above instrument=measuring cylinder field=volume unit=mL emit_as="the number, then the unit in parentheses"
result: 9 (mL)
